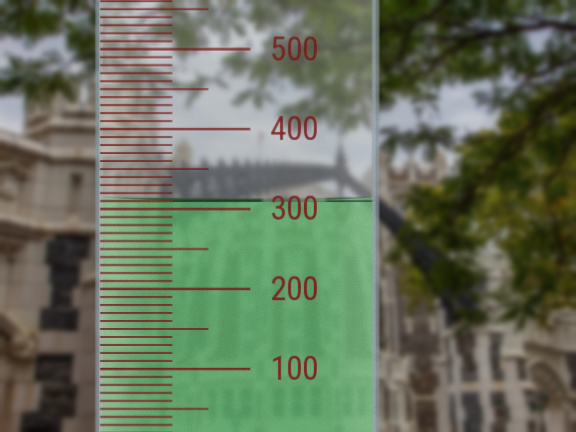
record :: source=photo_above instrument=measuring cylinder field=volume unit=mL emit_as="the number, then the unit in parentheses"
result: 310 (mL)
